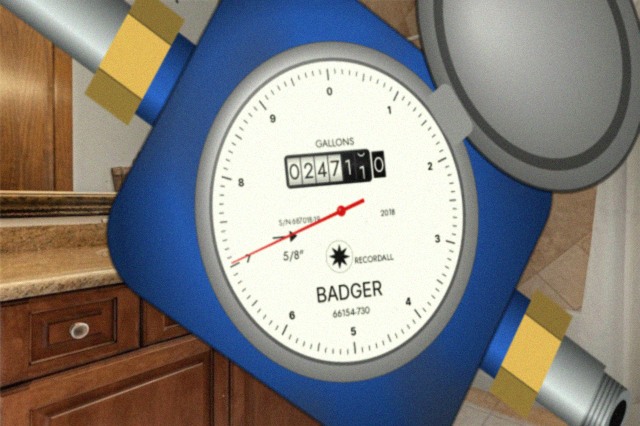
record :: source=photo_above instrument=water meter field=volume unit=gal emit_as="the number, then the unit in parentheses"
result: 247107.0 (gal)
